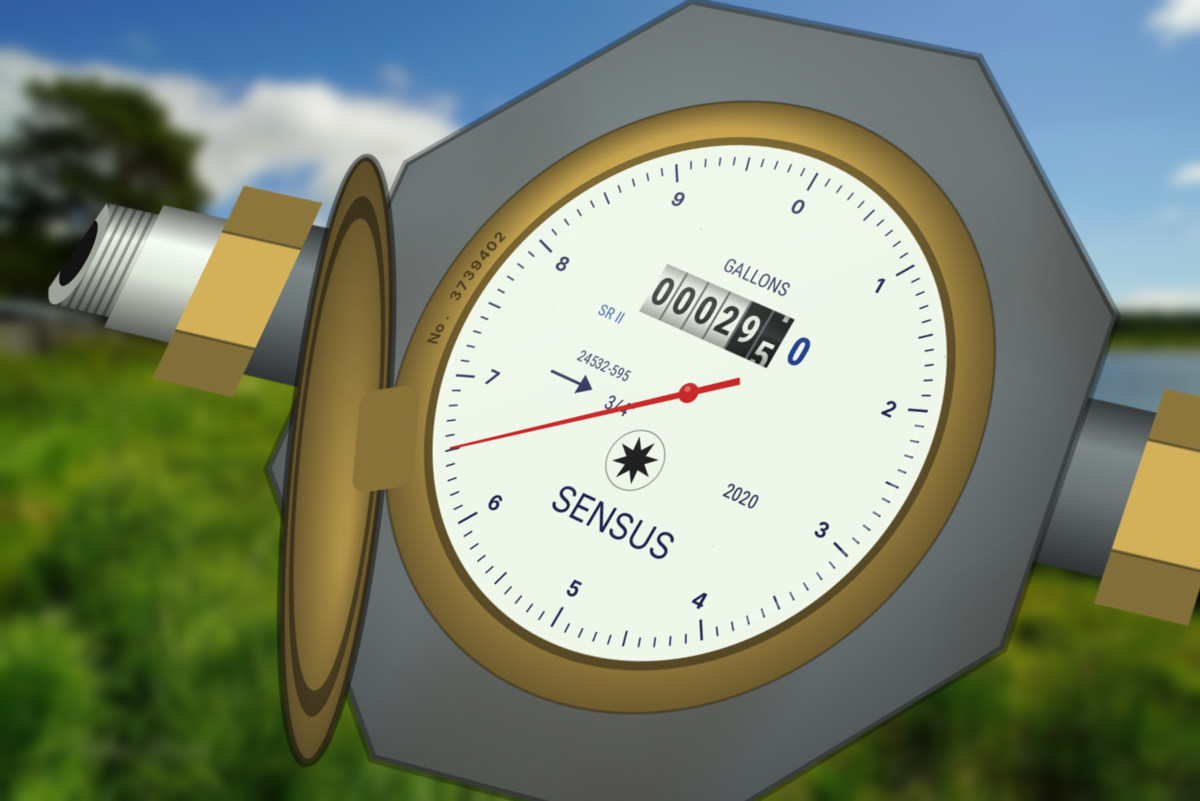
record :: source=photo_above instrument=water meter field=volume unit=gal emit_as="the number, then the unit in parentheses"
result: 2946.5 (gal)
